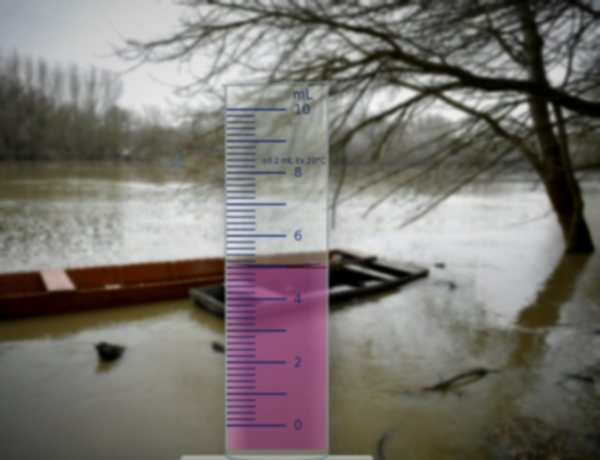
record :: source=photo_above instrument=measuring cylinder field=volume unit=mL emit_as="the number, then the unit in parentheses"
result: 5 (mL)
